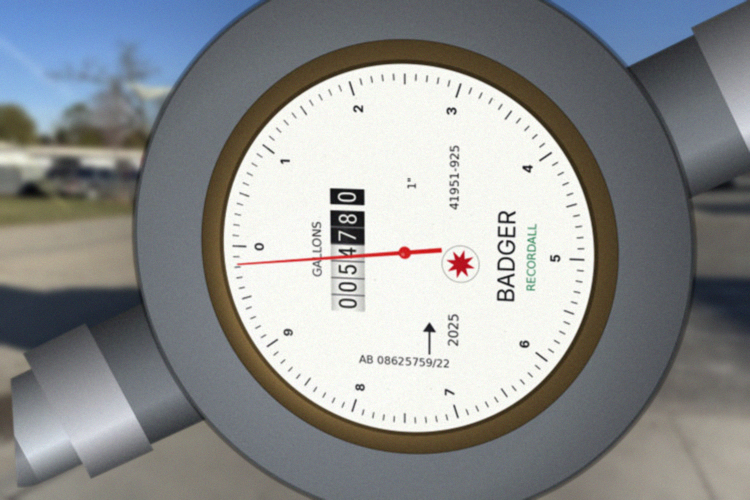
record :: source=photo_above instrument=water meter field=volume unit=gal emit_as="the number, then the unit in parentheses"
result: 54779.8 (gal)
